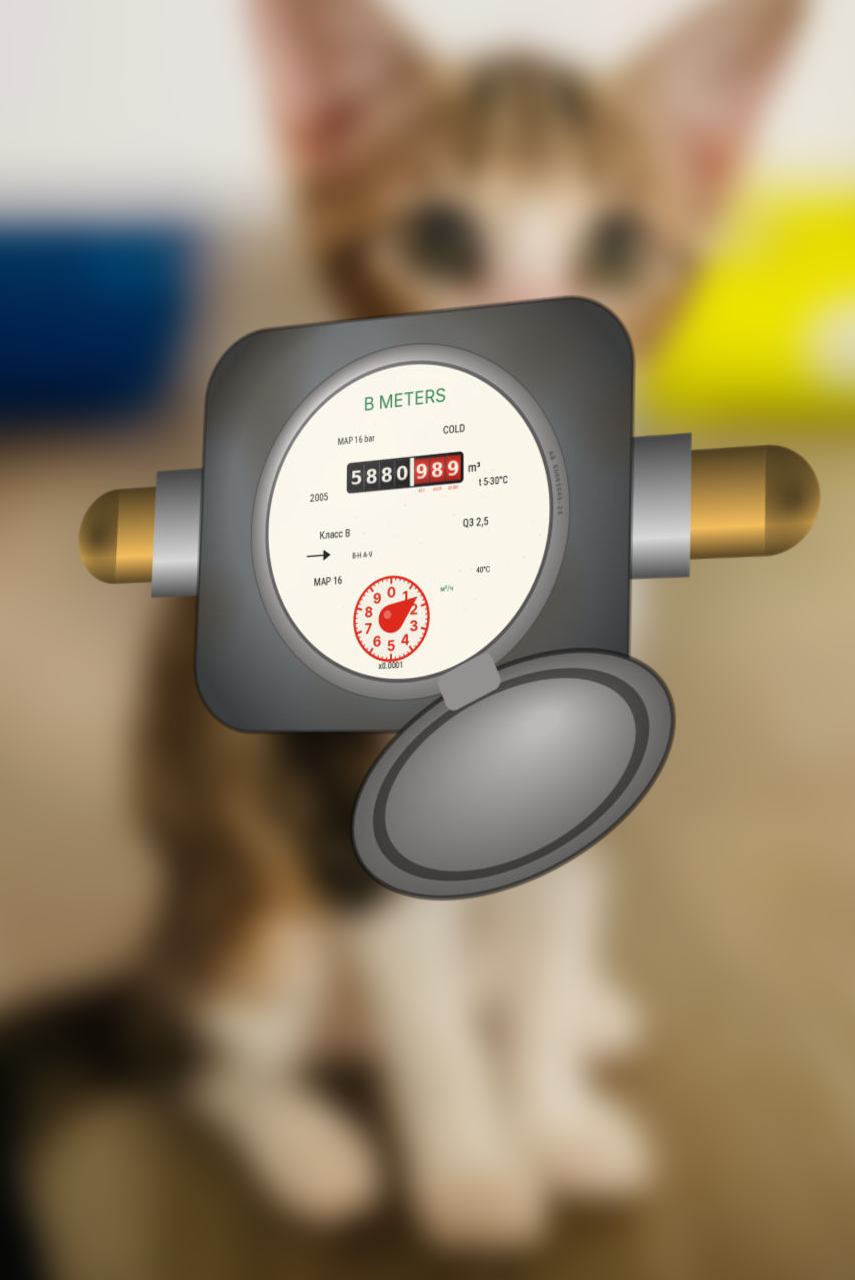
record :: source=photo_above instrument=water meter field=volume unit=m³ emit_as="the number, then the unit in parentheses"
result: 5880.9891 (m³)
